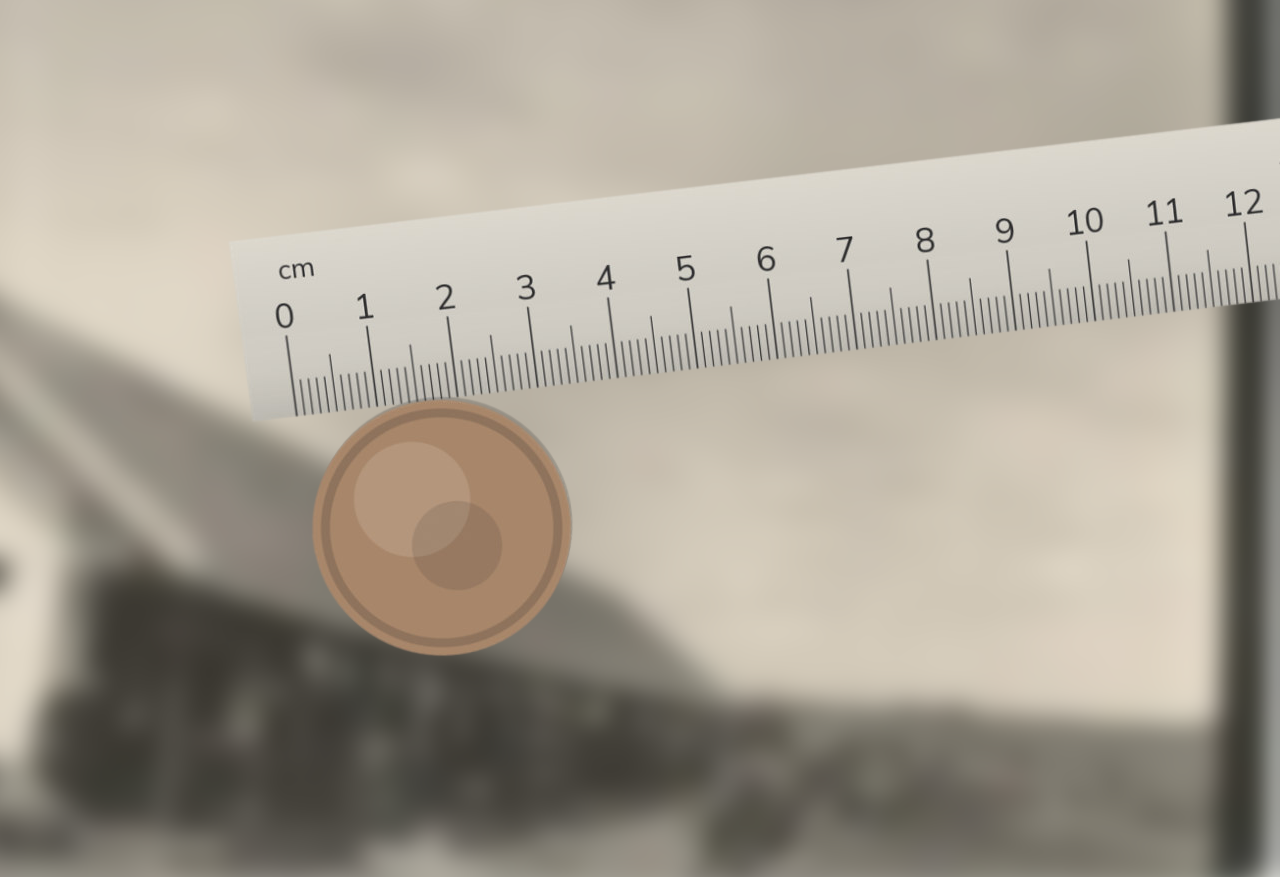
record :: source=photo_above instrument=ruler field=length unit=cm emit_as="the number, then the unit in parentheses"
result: 3.2 (cm)
